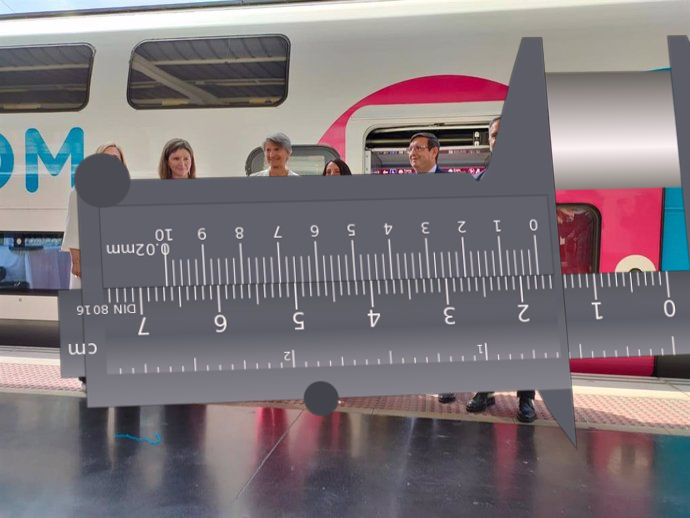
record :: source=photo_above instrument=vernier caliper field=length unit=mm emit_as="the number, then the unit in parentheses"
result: 17.6 (mm)
